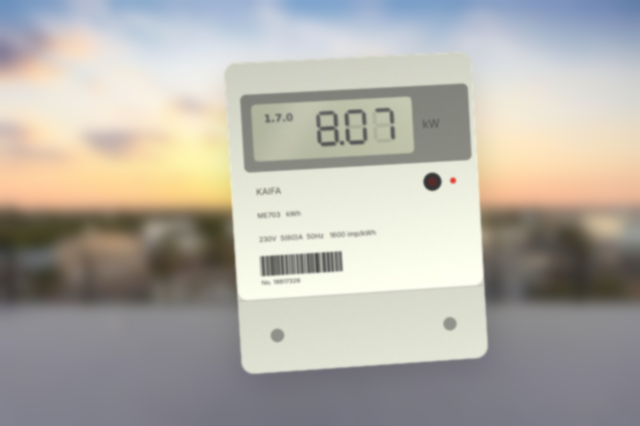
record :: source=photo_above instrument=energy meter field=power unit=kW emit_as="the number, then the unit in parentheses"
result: 8.07 (kW)
